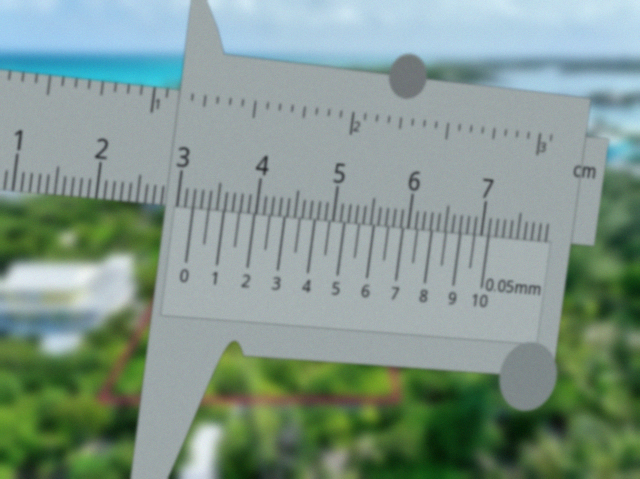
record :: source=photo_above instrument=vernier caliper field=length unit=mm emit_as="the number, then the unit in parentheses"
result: 32.0 (mm)
